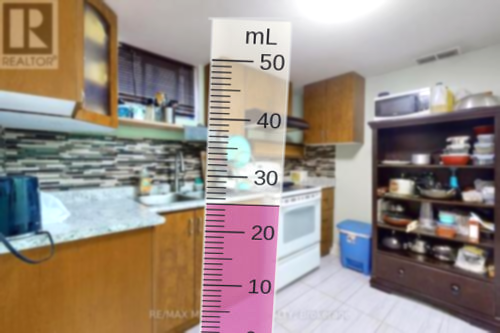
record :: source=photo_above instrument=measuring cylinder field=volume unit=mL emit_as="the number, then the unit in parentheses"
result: 25 (mL)
